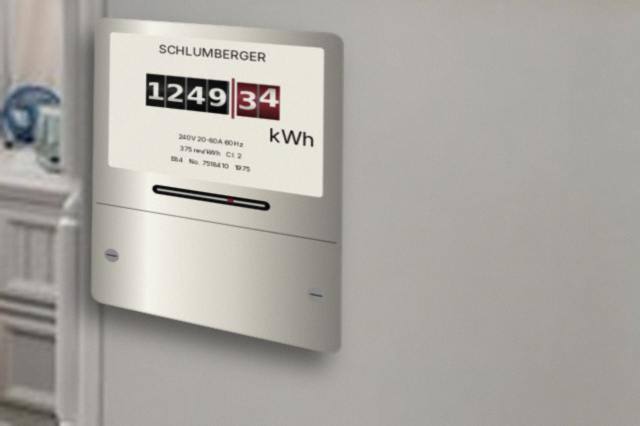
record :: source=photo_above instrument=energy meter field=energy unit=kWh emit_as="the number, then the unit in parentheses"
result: 1249.34 (kWh)
